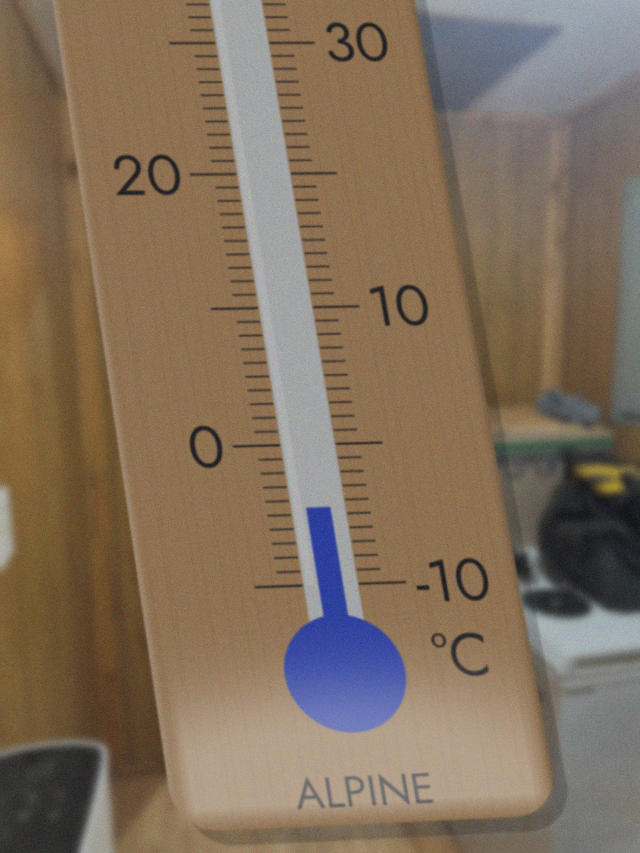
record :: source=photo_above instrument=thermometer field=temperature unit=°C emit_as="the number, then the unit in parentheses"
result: -4.5 (°C)
